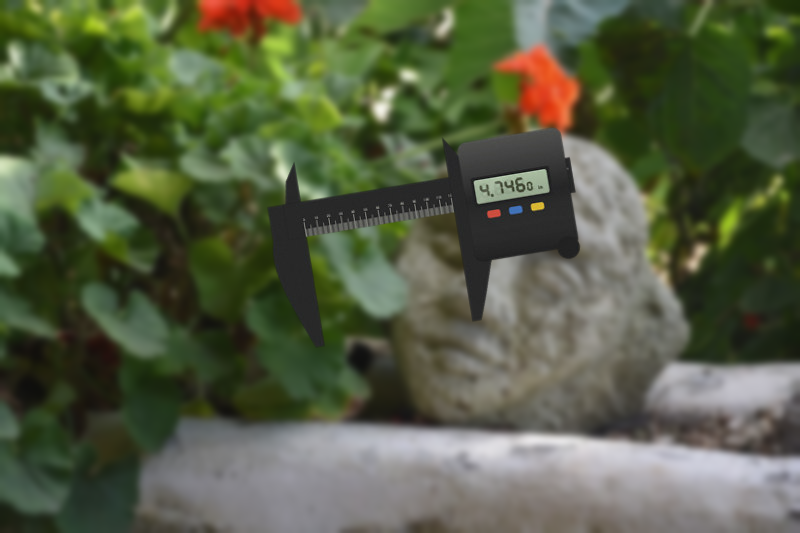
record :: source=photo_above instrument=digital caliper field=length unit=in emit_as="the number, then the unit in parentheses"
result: 4.7460 (in)
